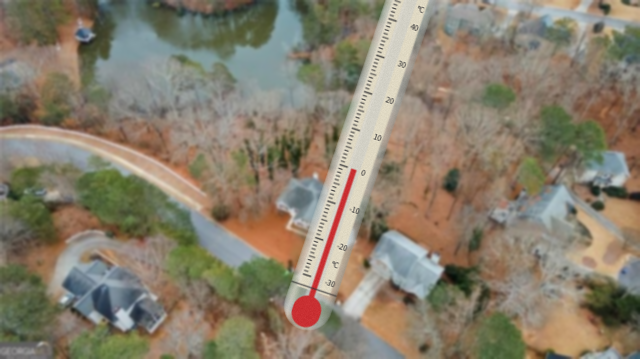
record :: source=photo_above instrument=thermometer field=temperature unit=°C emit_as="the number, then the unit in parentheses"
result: 0 (°C)
